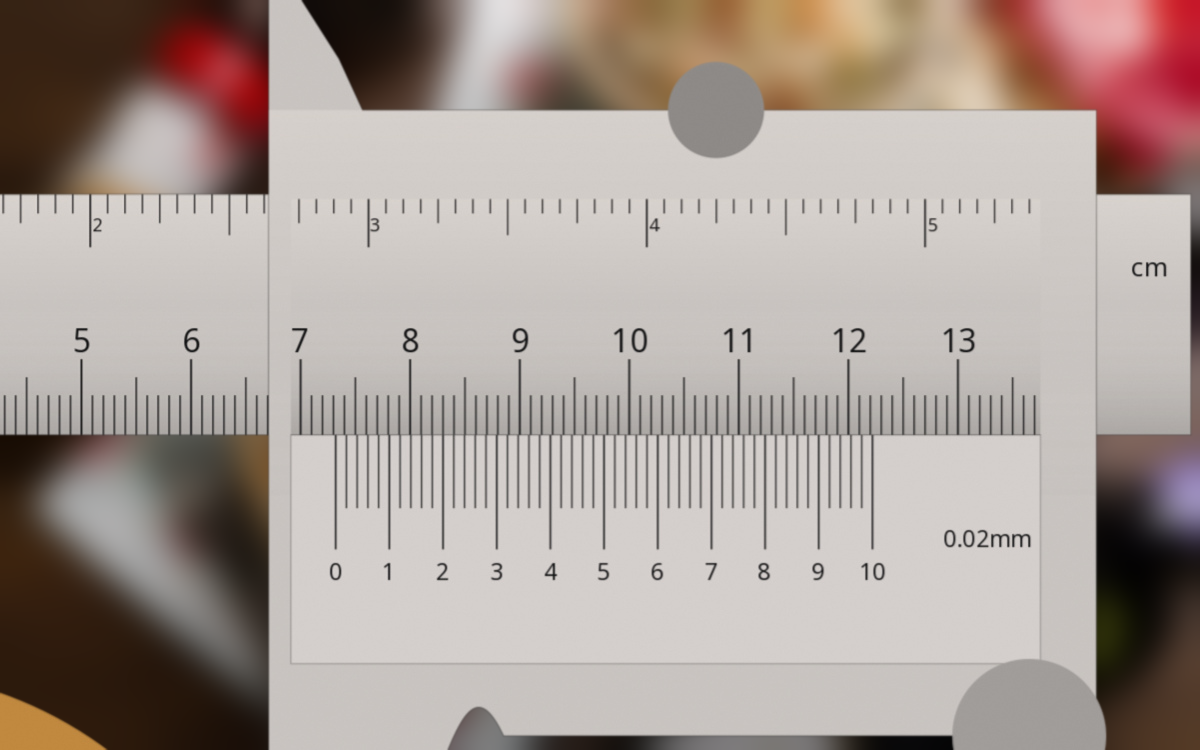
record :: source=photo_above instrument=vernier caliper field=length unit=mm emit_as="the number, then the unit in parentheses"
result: 73.2 (mm)
